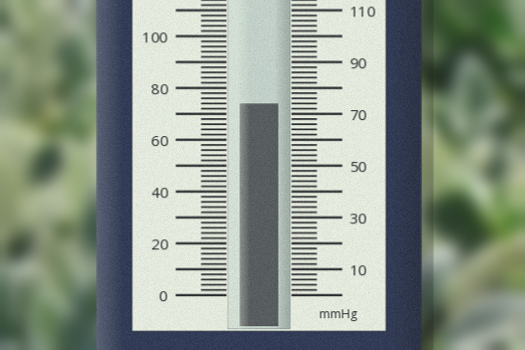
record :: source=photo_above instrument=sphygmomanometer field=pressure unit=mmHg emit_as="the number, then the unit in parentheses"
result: 74 (mmHg)
